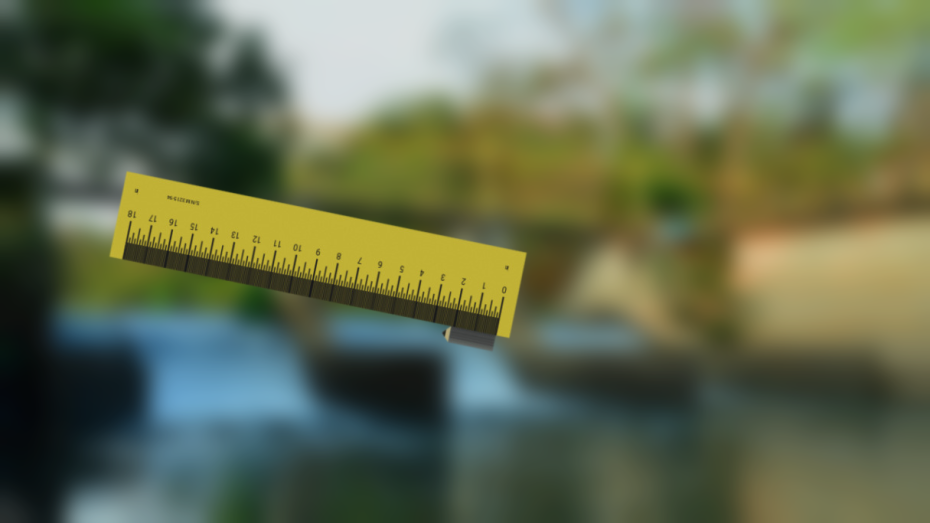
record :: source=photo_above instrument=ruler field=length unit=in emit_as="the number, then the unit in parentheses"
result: 2.5 (in)
